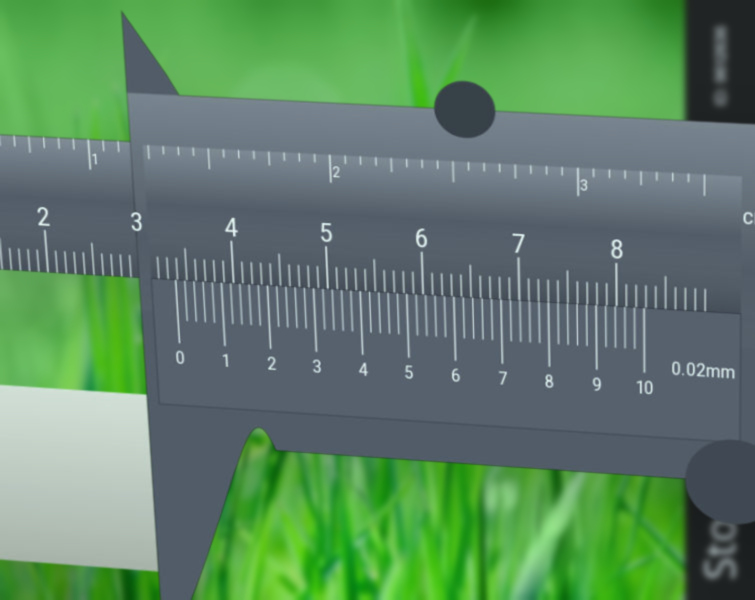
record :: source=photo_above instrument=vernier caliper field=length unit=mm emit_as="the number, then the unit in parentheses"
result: 33.8 (mm)
